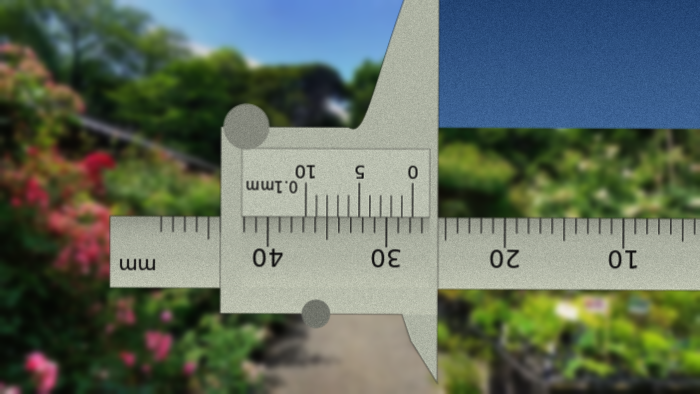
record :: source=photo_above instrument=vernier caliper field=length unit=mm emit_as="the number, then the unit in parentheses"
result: 27.8 (mm)
